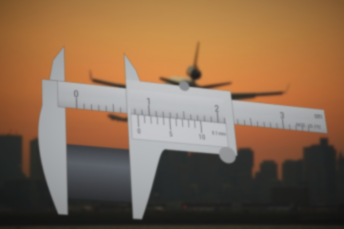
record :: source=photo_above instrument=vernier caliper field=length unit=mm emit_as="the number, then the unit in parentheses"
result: 8.4 (mm)
